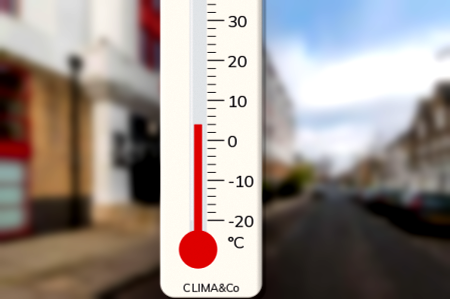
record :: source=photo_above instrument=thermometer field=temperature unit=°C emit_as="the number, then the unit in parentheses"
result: 4 (°C)
